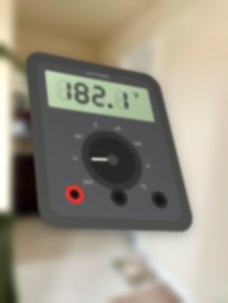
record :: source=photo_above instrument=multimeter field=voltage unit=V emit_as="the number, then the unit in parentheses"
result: 182.1 (V)
